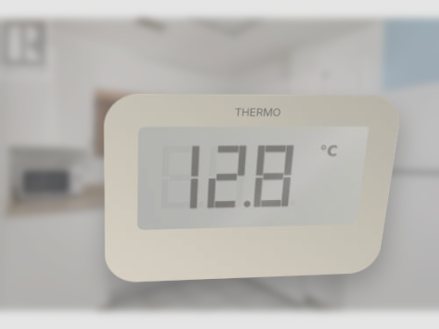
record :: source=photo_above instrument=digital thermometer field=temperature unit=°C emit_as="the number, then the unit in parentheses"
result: 12.8 (°C)
